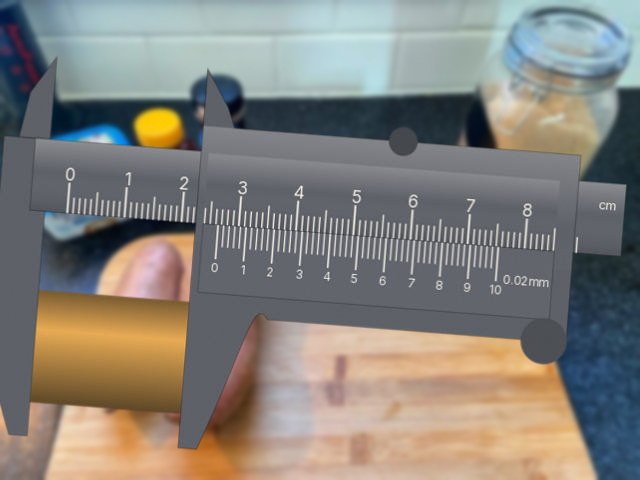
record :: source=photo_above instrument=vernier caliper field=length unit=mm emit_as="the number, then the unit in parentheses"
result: 26.4 (mm)
